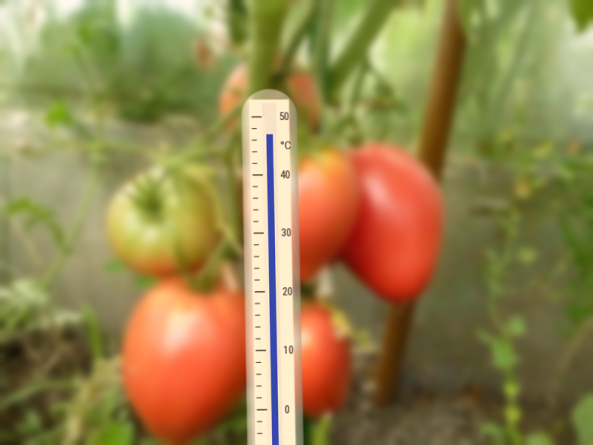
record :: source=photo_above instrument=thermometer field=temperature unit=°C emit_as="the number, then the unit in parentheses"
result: 47 (°C)
